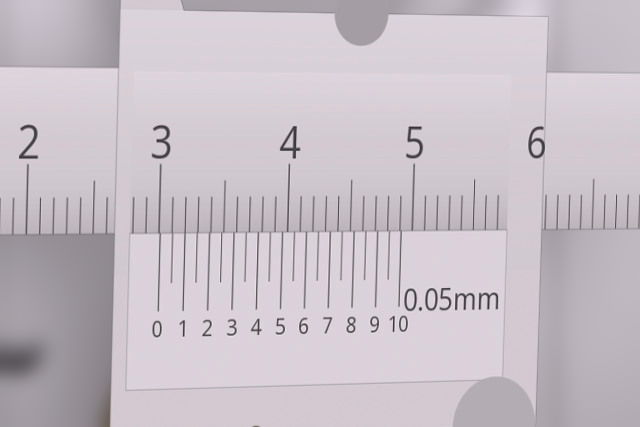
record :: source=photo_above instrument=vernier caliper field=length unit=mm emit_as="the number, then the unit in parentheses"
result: 30.1 (mm)
